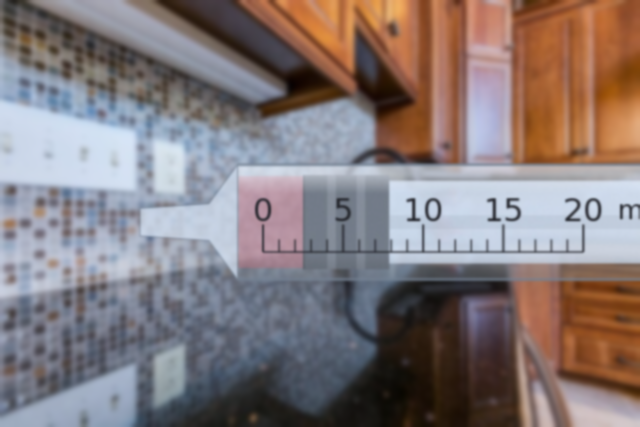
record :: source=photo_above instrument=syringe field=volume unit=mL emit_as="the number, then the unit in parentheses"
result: 2.5 (mL)
